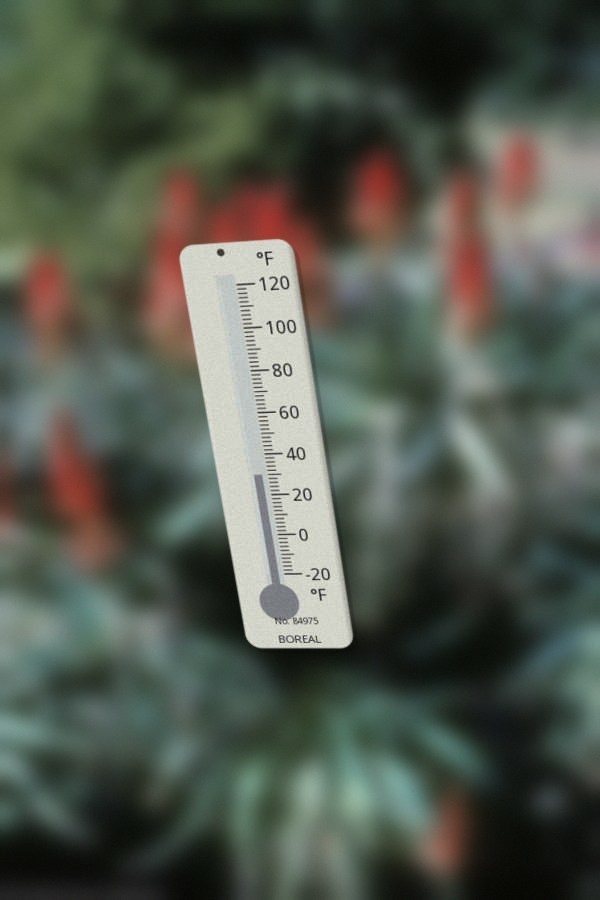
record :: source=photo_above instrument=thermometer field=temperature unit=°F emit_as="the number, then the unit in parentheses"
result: 30 (°F)
